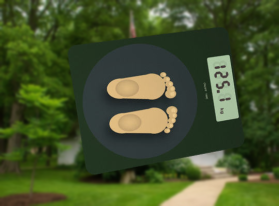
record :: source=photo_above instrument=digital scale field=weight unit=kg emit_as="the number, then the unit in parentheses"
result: 125.1 (kg)
